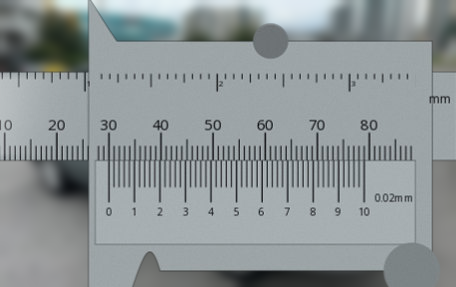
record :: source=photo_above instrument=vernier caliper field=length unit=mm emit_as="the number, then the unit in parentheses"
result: 30.0 (mm)
